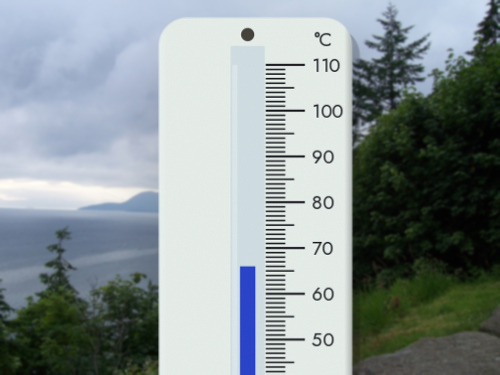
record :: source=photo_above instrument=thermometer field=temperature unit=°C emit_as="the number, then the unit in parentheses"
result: 66 (°C)
